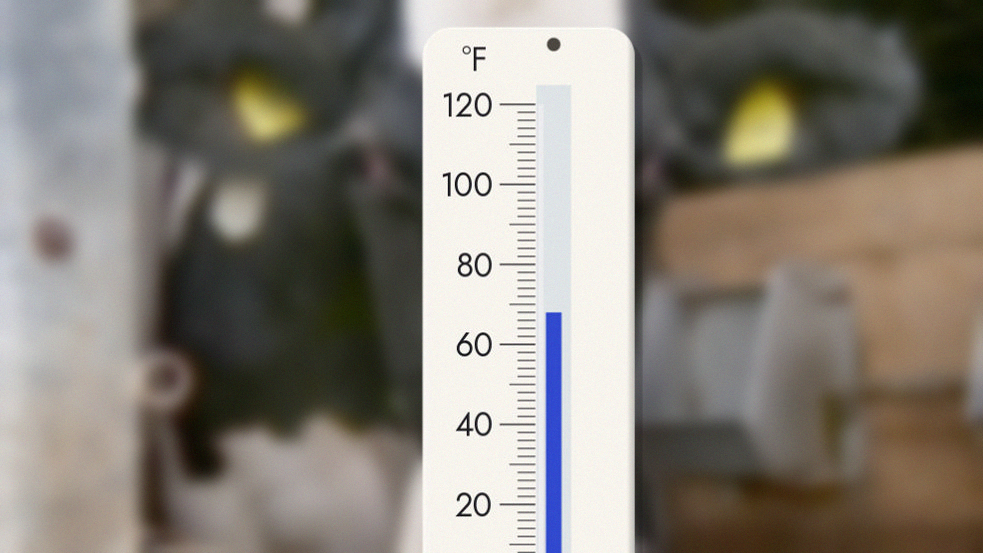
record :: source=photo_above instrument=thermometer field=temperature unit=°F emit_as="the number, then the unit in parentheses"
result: 68 (°F)
